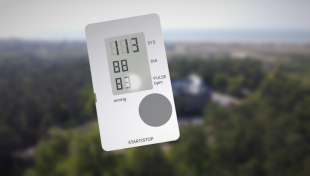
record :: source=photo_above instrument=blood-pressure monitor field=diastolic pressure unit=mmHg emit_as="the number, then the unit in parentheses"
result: 88 (mmHg)
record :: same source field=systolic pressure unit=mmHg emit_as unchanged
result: 113 (mmHg)
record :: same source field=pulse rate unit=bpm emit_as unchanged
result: 83 (bpm)
